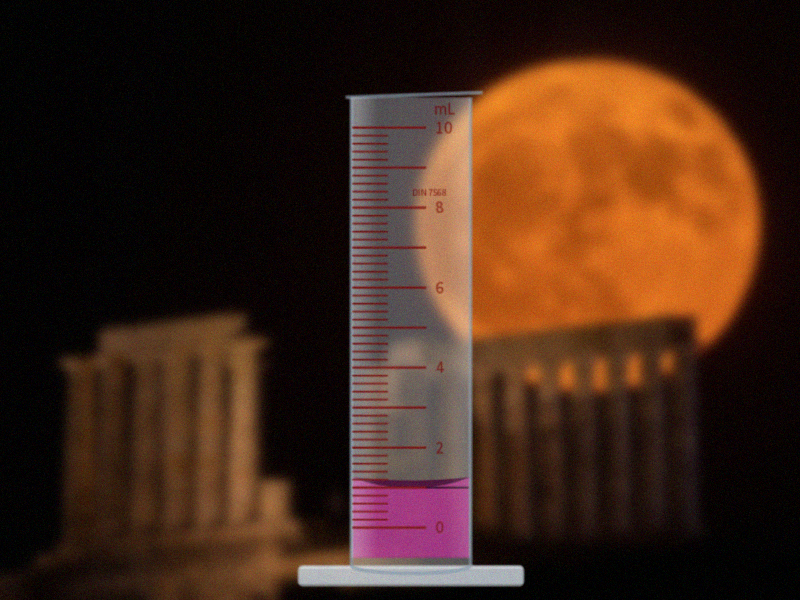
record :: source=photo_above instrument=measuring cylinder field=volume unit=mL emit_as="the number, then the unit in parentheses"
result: 1 (mL)
